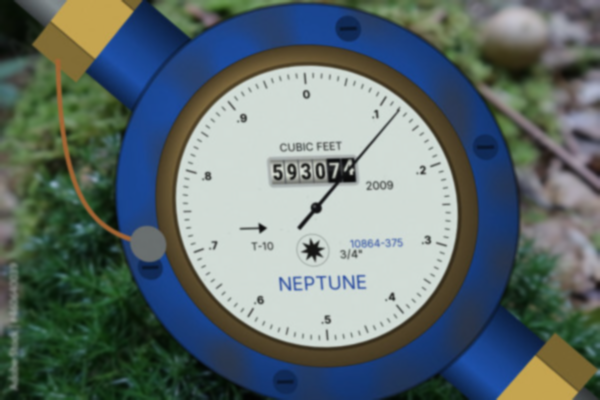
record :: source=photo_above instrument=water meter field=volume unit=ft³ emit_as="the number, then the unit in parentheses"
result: 593074.12 (ft³)
